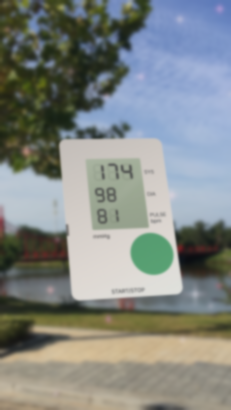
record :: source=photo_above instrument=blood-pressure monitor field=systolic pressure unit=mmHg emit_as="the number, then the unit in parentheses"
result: 174 (mmHg)
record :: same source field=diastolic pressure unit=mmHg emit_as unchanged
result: 98 (mmHg)
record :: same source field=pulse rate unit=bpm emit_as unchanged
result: 81 (bpm)
